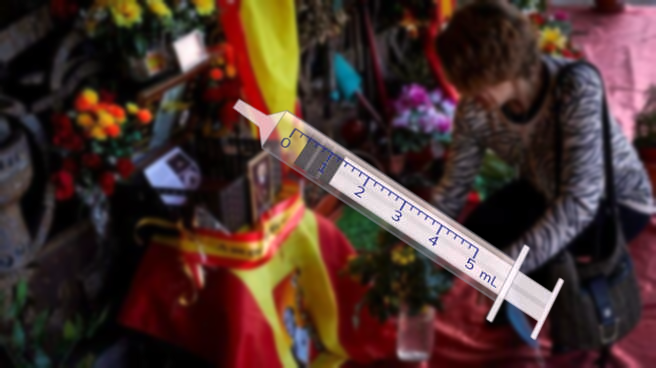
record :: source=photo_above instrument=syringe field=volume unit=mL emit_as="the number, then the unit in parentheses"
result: 0.4 (mL)
